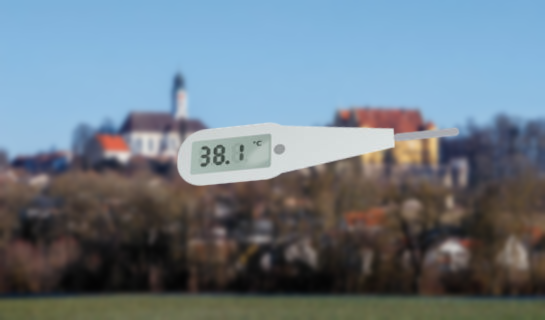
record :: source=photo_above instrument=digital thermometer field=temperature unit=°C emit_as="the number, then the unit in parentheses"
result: 38.1 (°C)
